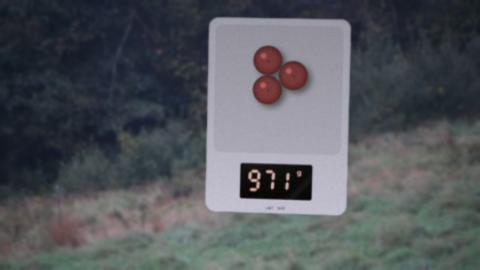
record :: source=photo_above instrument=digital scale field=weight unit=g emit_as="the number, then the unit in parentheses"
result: 971 (g)
